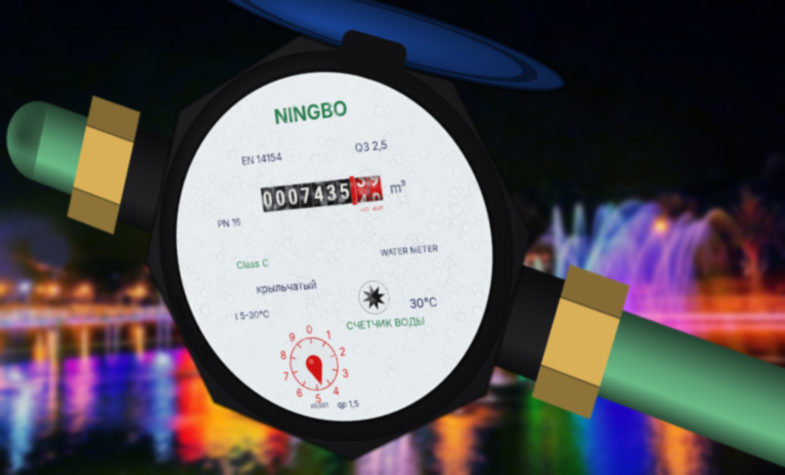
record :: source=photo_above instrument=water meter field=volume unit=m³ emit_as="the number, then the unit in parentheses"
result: 7435.394 (m³)
